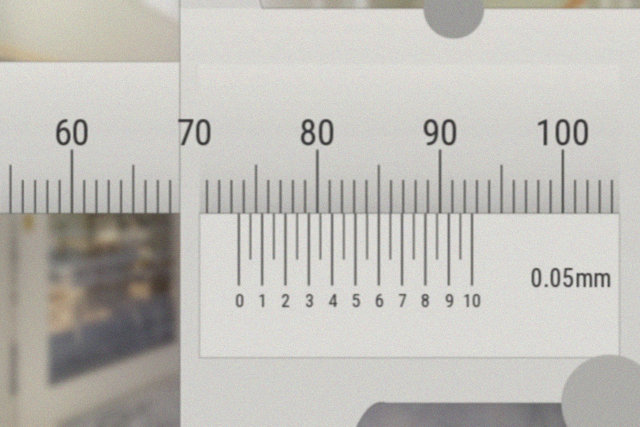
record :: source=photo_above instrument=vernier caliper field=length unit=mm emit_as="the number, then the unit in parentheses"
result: 73.6 (mm)
